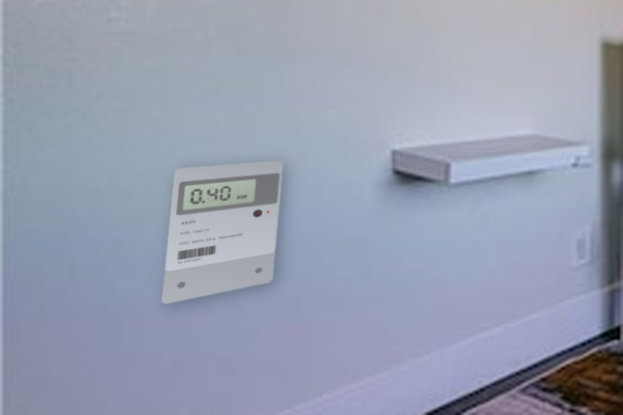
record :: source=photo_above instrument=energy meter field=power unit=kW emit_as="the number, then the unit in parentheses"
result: 0.40 (kW)
